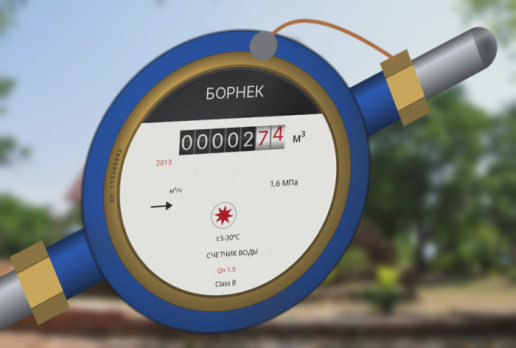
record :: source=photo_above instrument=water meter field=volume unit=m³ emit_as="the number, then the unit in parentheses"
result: 2.74 (m³)
